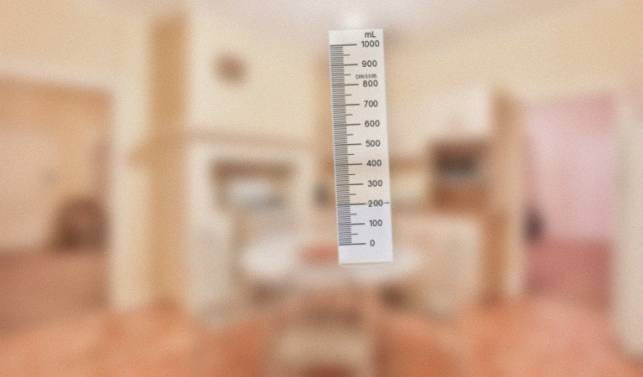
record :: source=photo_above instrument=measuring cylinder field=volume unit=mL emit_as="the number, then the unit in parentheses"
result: 200 (mL)
